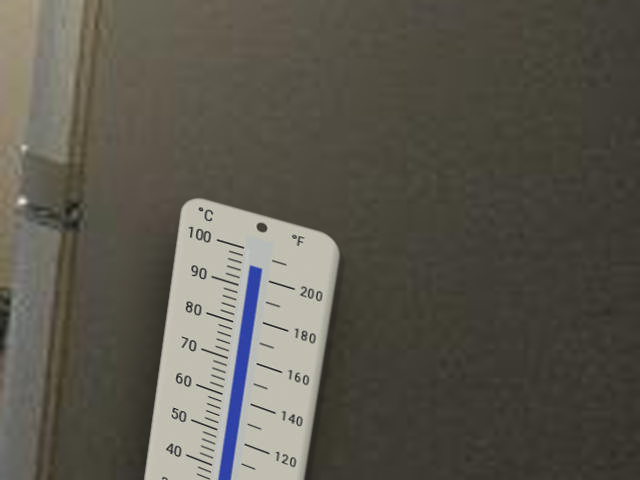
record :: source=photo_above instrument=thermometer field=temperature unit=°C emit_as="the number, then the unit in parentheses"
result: 96 (°C)
